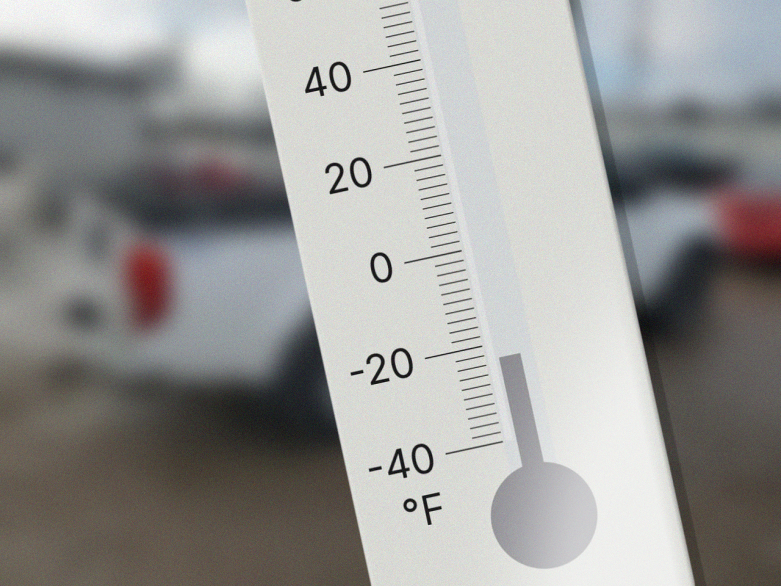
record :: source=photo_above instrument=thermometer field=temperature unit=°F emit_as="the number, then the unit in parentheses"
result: -23 (°F)
